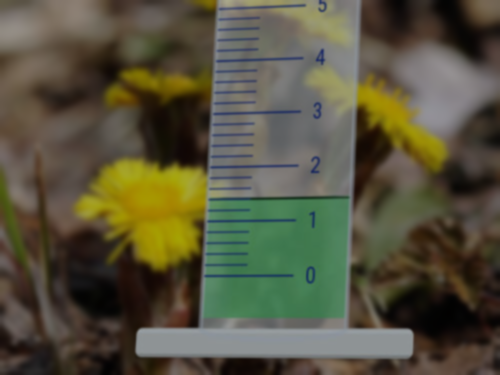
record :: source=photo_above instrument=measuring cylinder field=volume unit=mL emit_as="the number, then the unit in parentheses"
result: 1.4 (mL)
